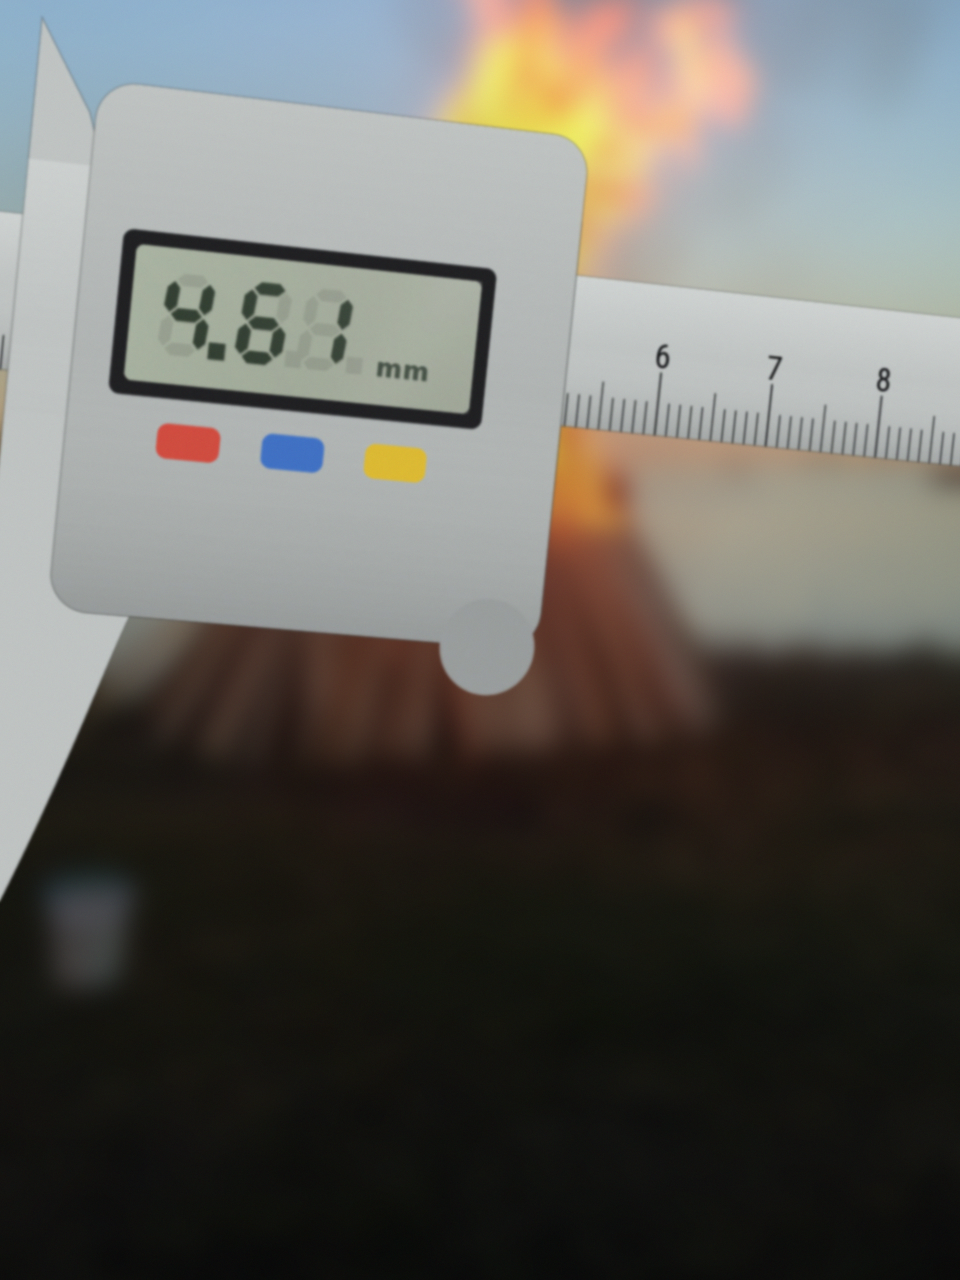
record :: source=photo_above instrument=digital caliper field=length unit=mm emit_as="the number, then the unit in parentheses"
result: 4.61 (mm)
